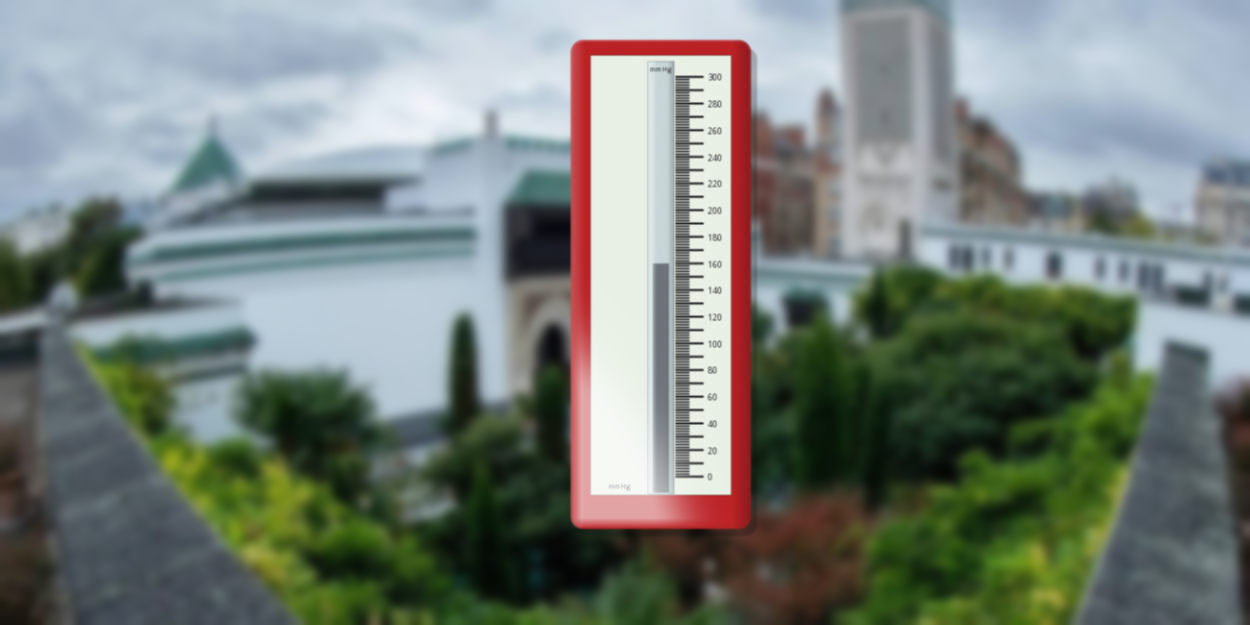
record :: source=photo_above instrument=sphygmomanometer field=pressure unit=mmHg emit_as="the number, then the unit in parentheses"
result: 160 (mmHg)
